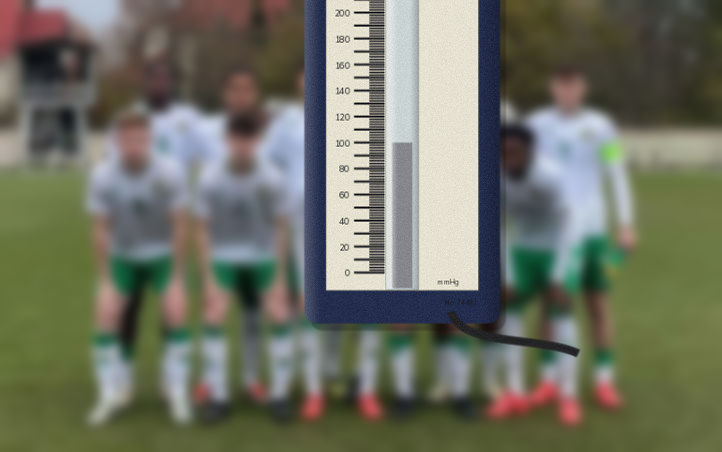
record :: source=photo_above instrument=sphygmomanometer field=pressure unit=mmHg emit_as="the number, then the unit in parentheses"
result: 100 (mmHg)
